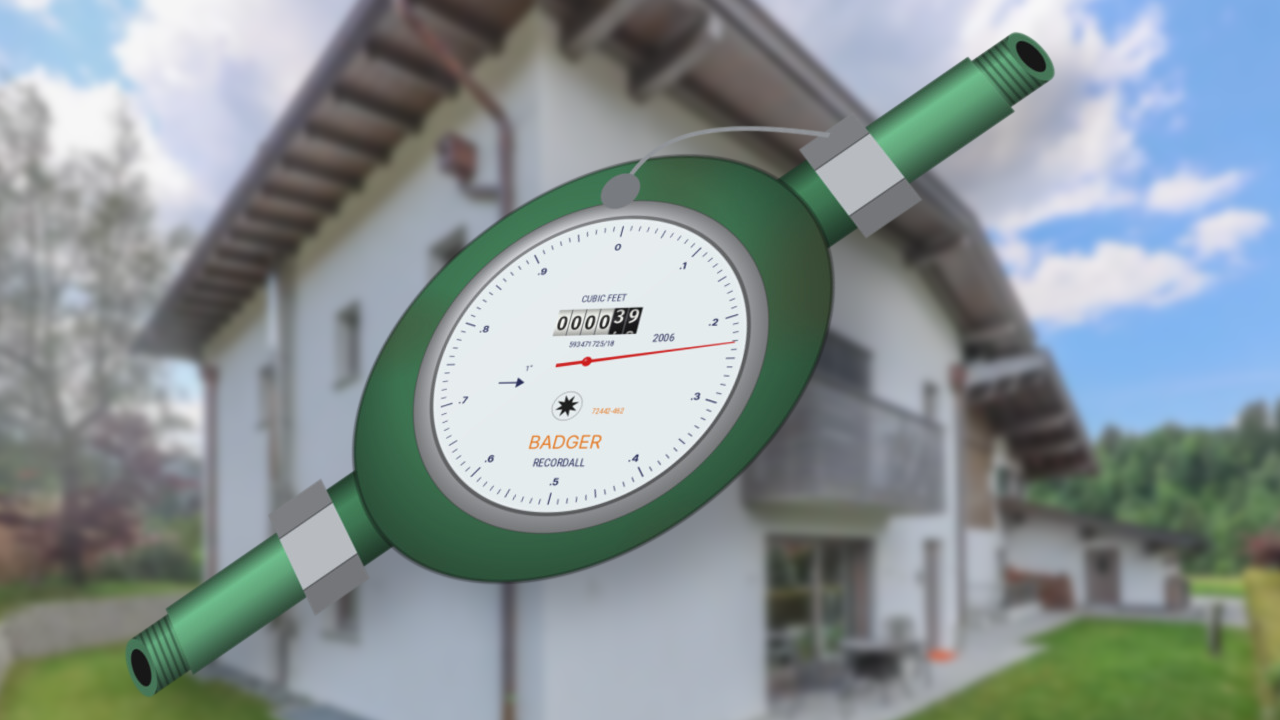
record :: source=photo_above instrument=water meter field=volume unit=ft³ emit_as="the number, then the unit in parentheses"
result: 39.23 (ft³)
